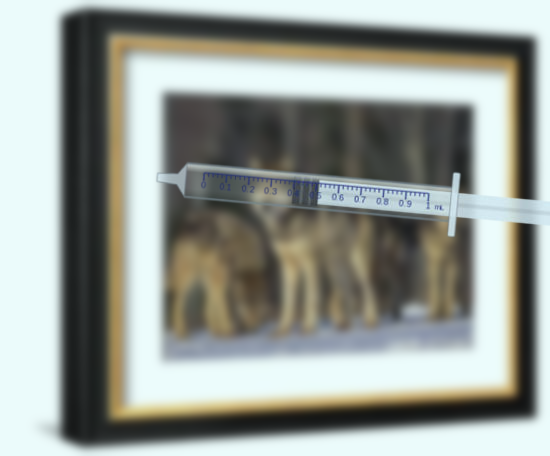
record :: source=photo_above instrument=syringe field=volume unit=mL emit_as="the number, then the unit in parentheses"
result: 0.4 (mL)
